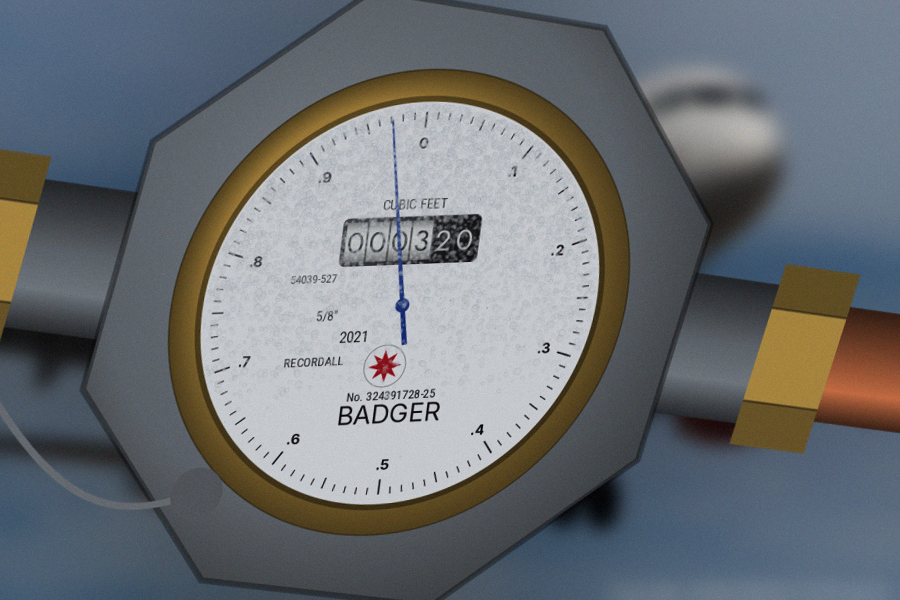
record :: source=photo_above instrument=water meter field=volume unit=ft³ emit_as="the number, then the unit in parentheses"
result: 319.97 (ft³)
